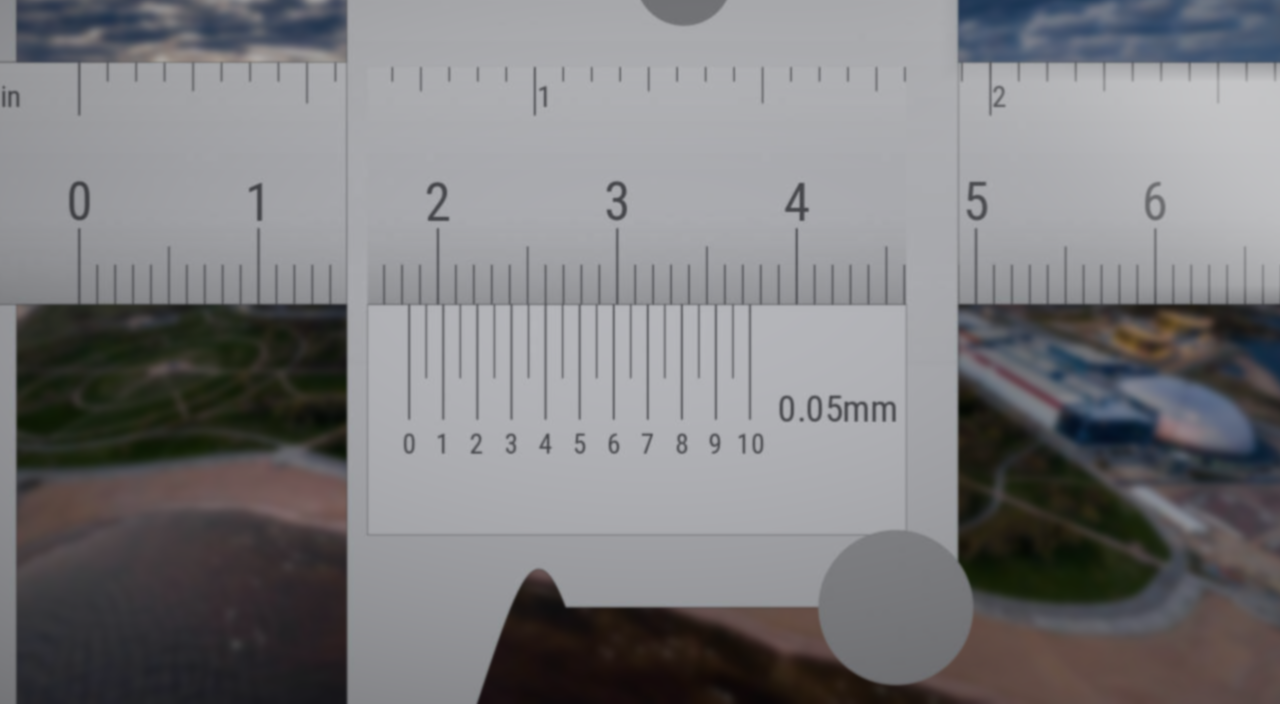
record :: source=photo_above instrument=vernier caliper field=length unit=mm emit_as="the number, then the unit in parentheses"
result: 18.4 (mm)
